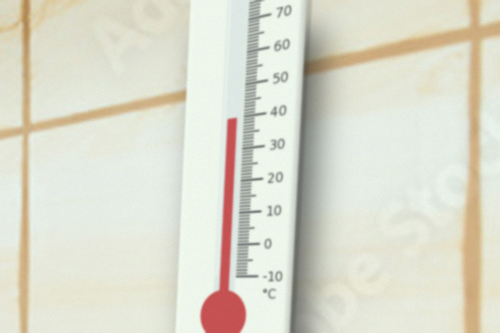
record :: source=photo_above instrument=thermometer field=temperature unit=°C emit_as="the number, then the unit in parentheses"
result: 40 (°C)
